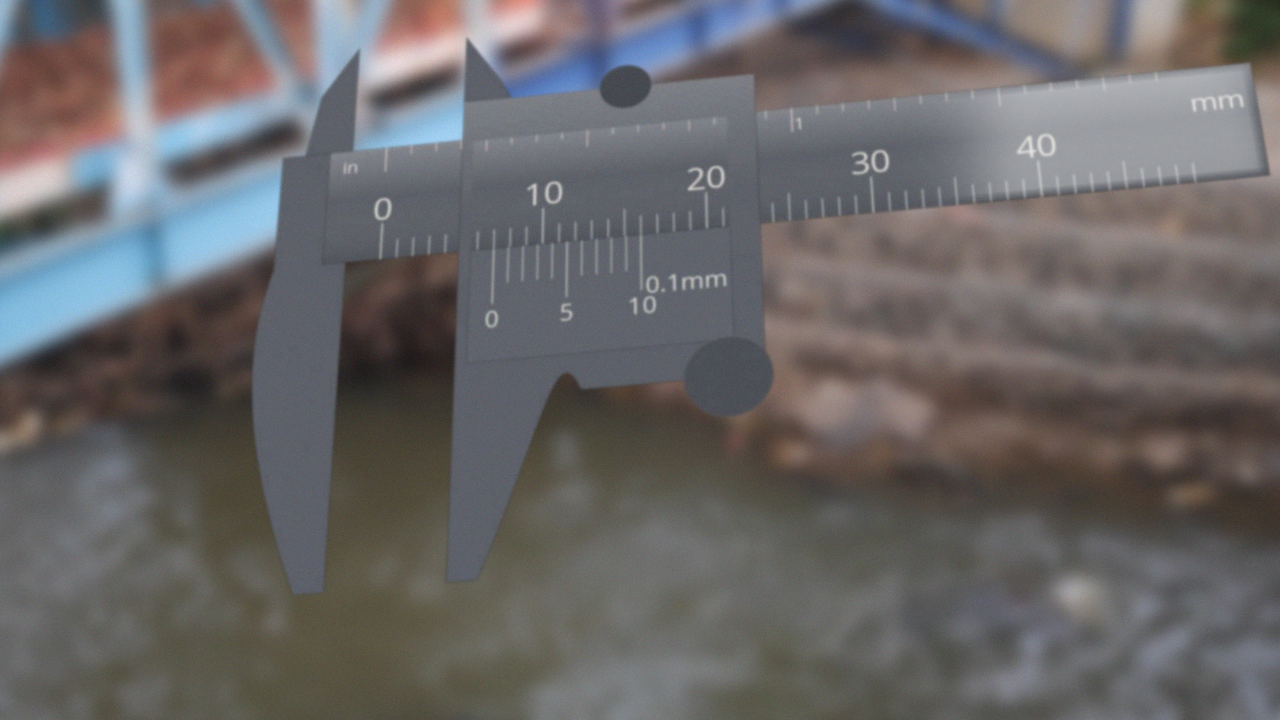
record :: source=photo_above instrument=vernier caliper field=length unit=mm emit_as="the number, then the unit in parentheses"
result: 7.0 (mm)
